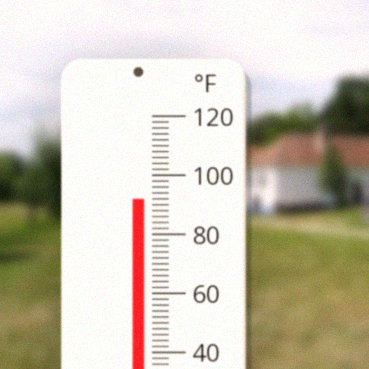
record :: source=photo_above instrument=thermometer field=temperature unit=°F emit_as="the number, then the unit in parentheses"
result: 92 (°F)
